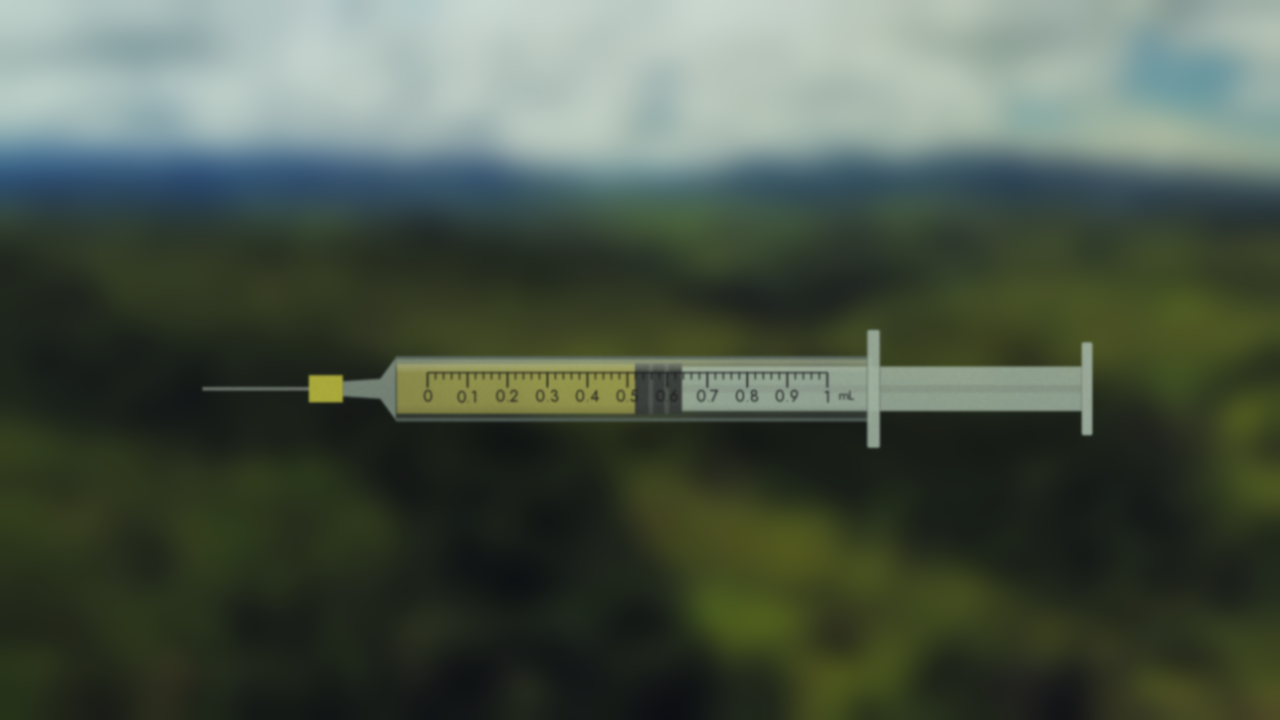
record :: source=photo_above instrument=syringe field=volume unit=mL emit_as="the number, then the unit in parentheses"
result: 0.52 (mL)
